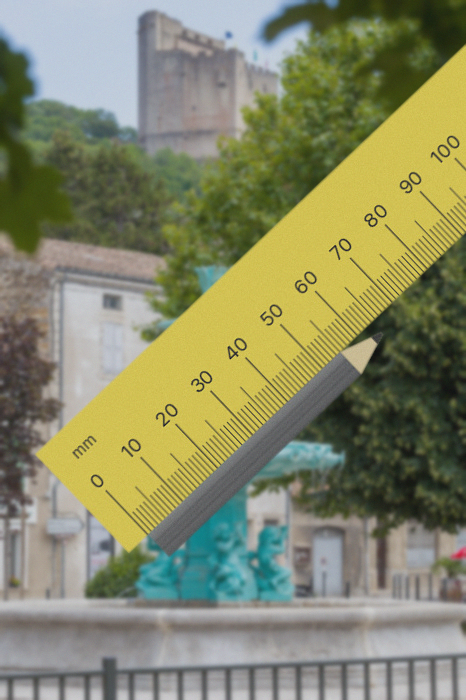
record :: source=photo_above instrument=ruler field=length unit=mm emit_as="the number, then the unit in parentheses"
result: 64 (mm)
